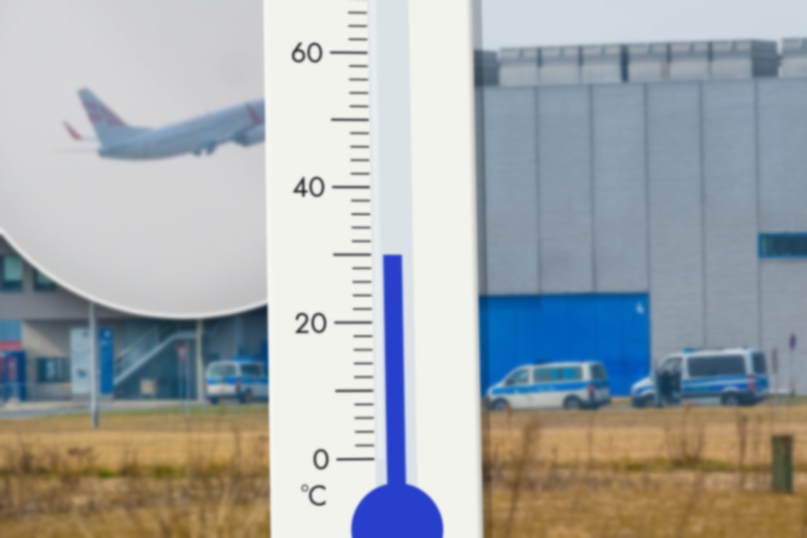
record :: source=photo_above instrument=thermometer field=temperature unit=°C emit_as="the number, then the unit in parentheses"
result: 30 (°C)
